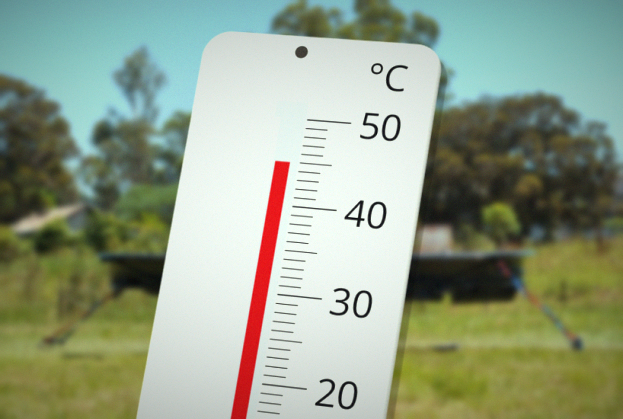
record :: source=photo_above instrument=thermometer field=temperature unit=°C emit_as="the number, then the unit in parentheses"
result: 45 (°C)
